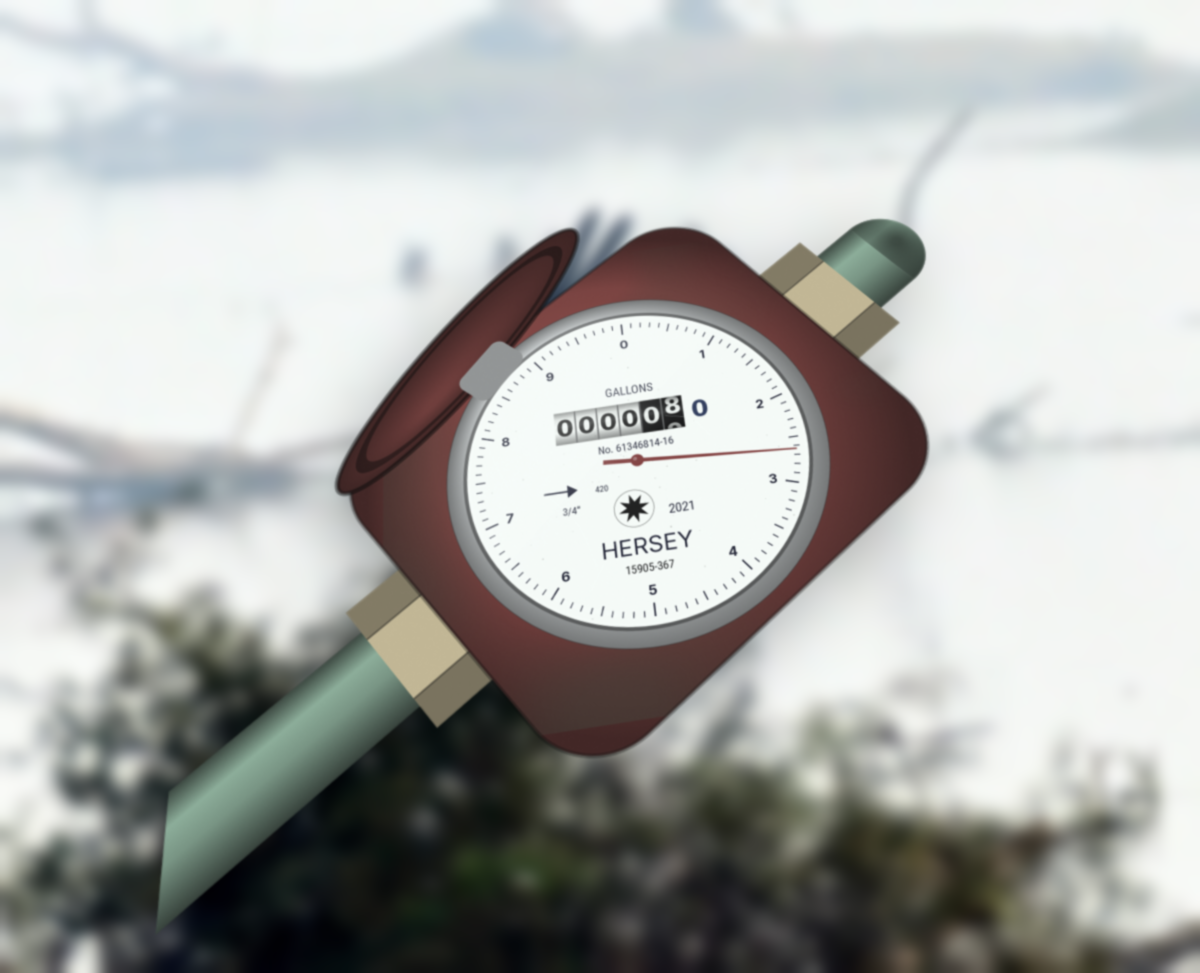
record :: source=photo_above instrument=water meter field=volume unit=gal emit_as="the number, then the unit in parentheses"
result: 82.6 (gal)
